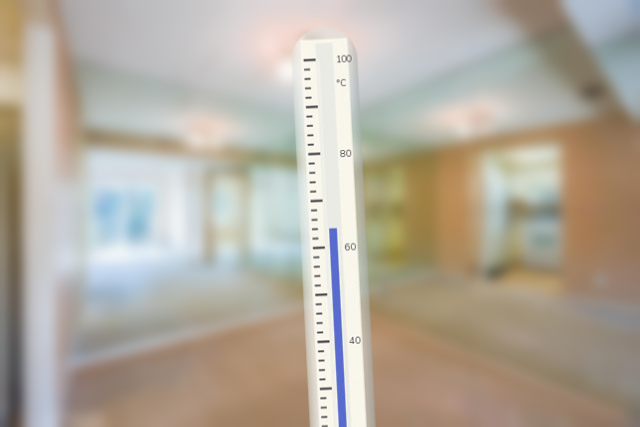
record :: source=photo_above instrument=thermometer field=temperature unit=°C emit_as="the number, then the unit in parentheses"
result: 64 (°C)
